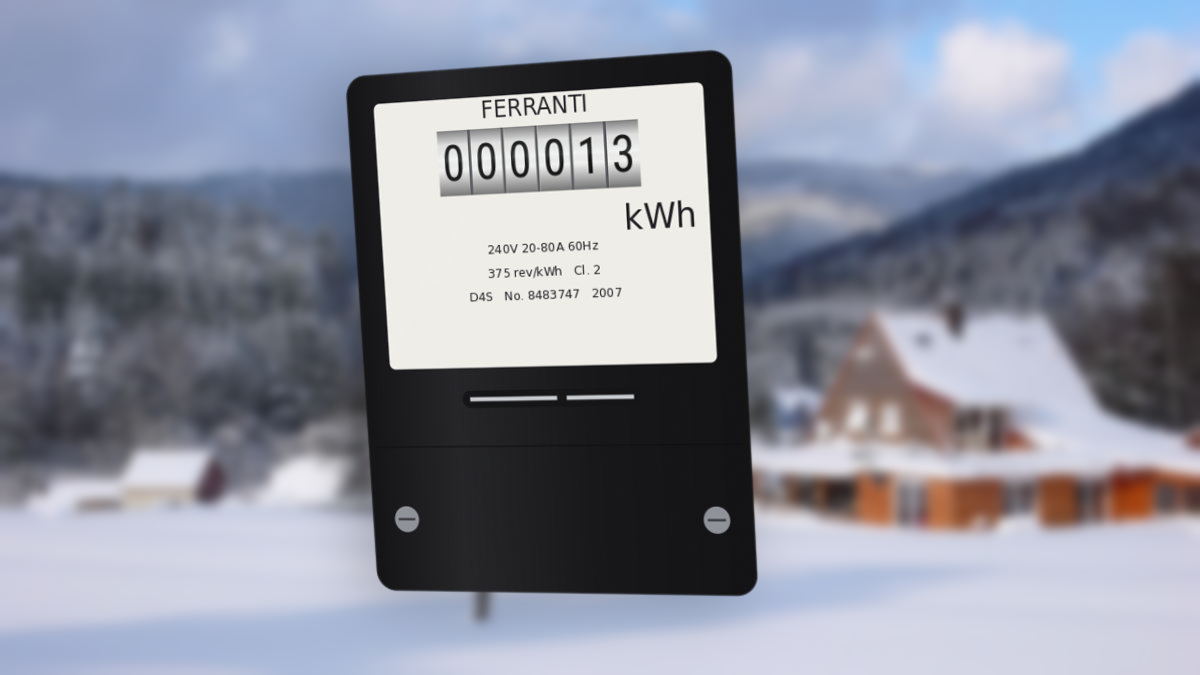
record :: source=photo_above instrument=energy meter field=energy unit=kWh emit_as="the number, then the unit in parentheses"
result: 13 (kWh)
